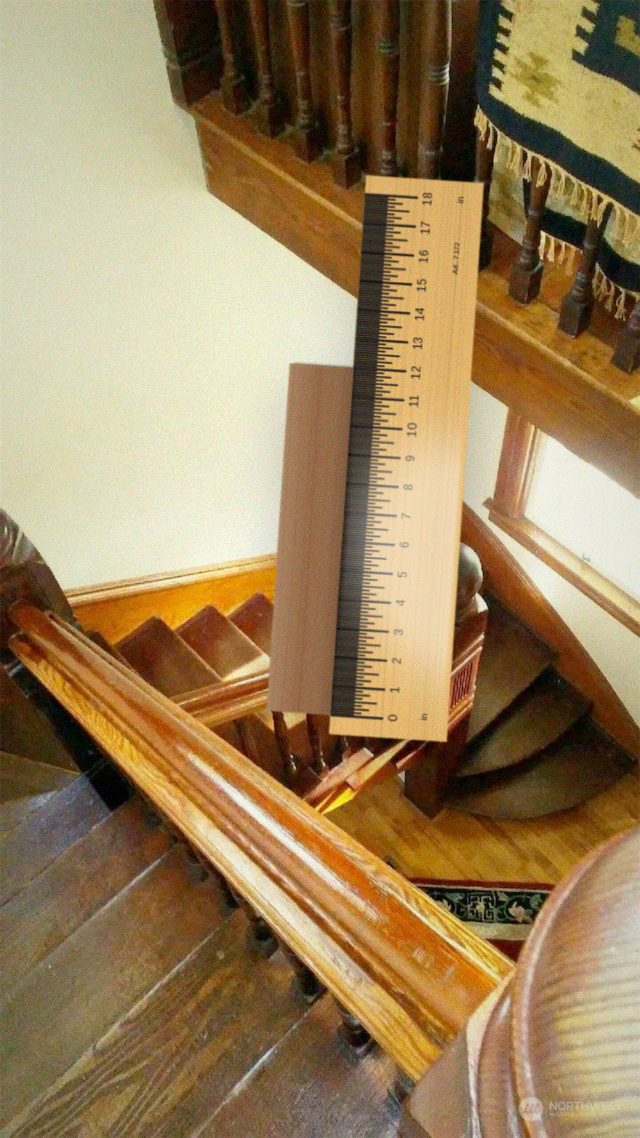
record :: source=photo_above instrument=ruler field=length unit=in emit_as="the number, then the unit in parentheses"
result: 12 (in)
